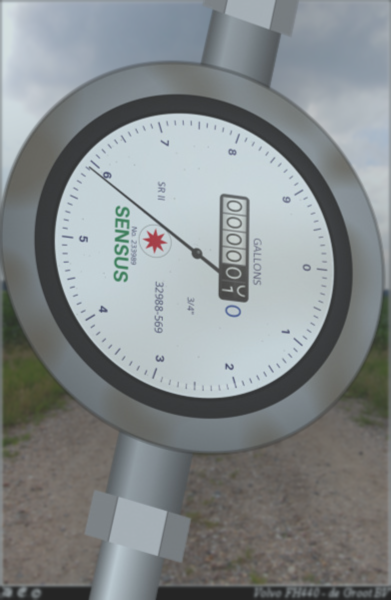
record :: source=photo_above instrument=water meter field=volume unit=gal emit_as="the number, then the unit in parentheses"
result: 5.9 (gal)
